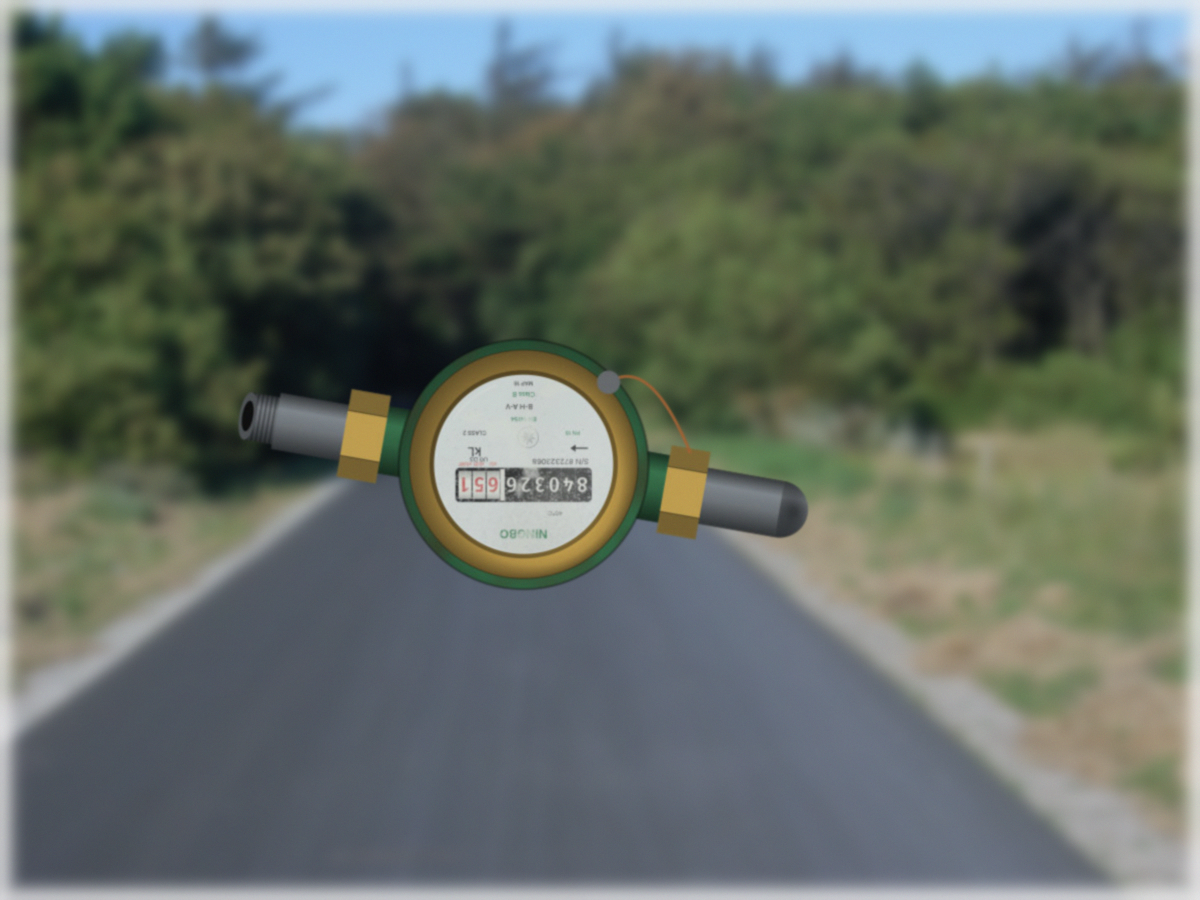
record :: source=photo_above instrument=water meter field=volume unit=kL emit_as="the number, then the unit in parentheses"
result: 840326.651 (kL)
